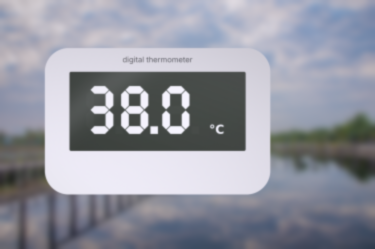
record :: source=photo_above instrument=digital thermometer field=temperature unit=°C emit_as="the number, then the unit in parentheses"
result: 38.0 (°C)
